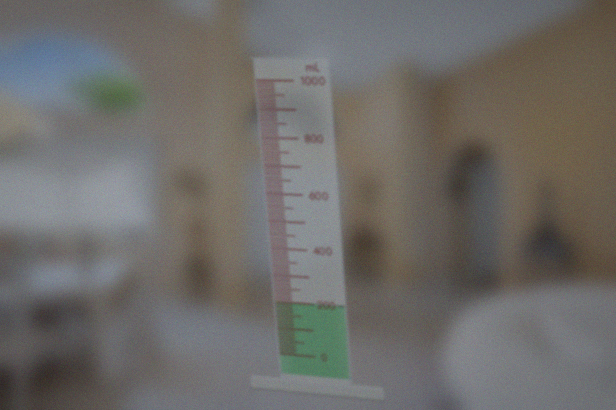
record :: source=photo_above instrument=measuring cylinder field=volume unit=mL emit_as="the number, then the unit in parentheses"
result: 200 (mL)
